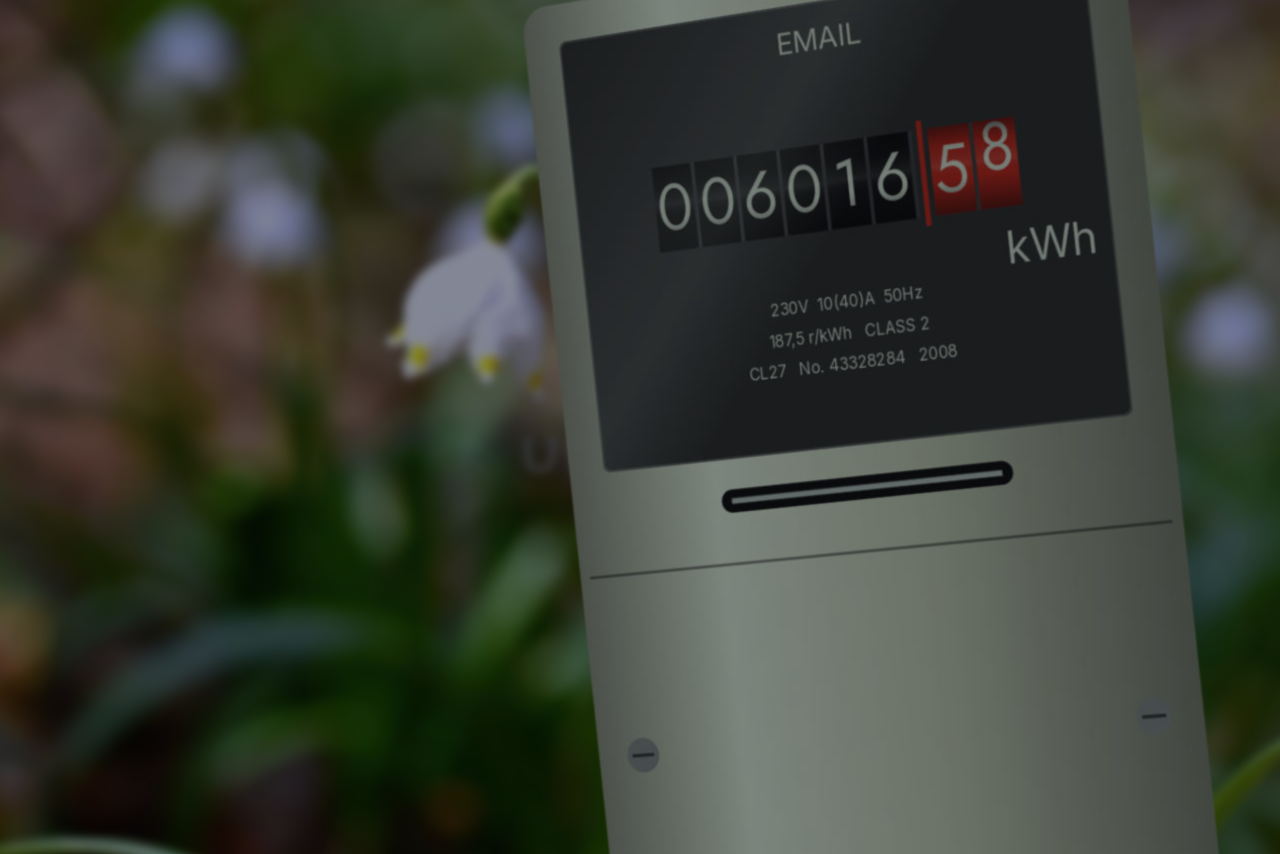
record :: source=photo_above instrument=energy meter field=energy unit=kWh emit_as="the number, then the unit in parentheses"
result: 6016.58 (kWh)
